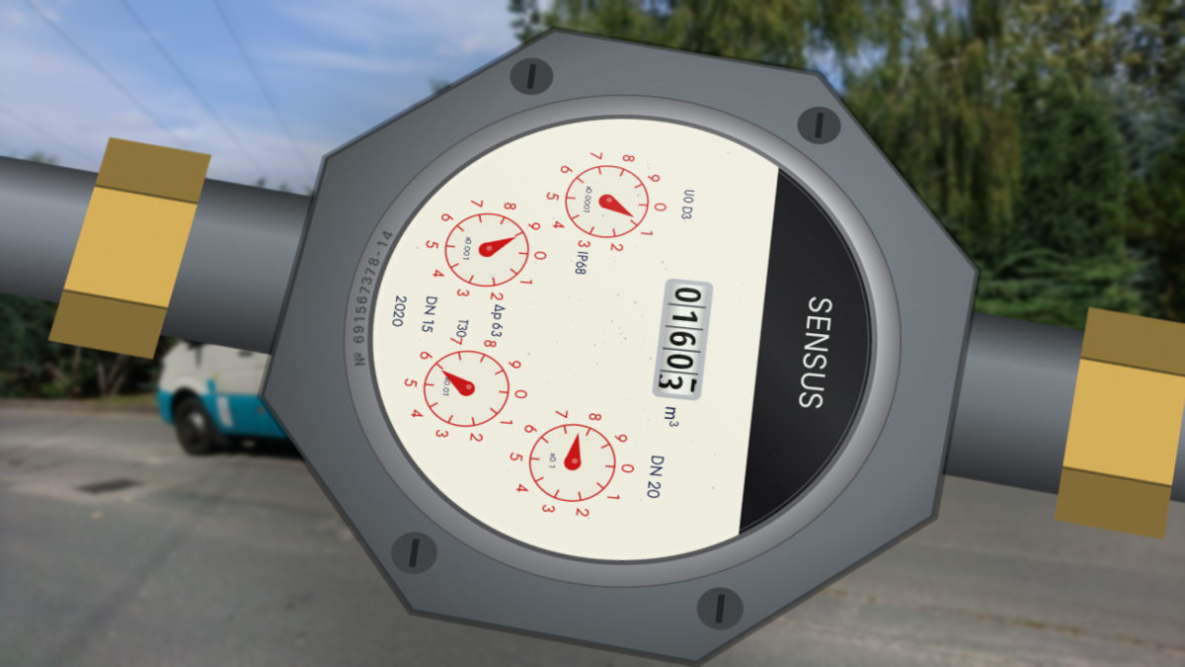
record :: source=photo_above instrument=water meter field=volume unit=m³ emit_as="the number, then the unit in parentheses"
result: 1602.7590 (m³)
